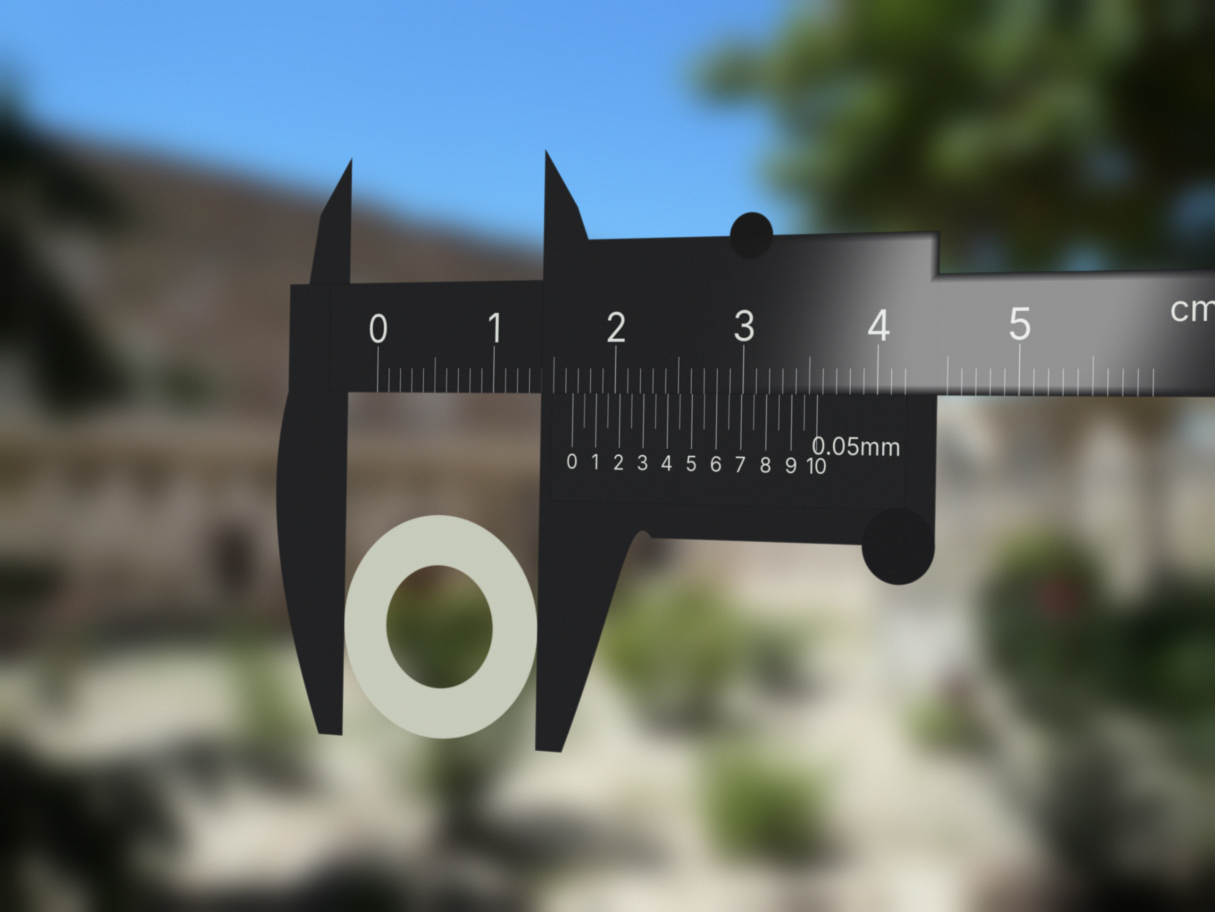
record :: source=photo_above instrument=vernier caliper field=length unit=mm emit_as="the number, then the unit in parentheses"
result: 16.6 (mm)
